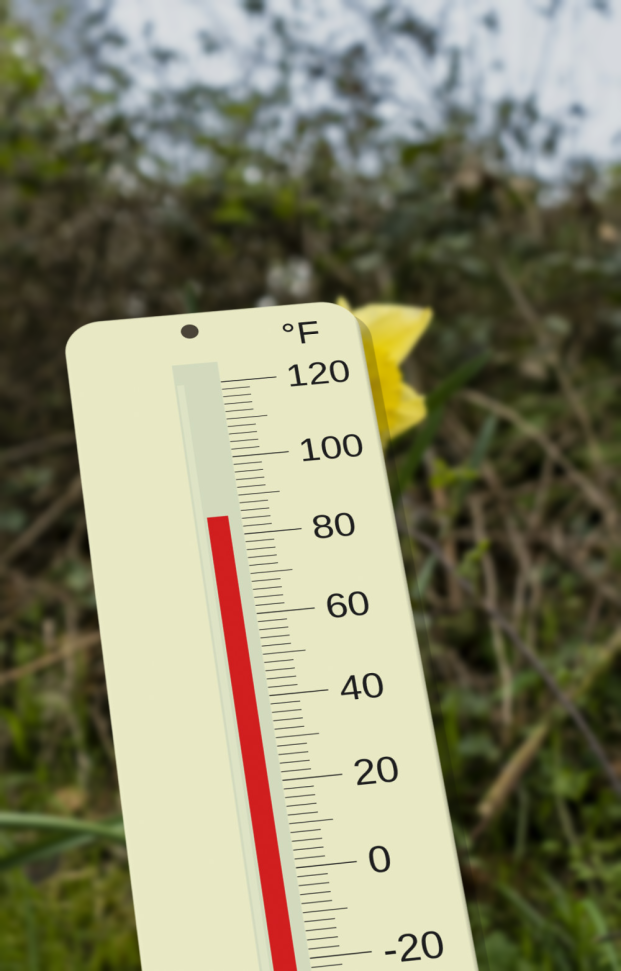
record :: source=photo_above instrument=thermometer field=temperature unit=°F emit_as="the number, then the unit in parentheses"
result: 85 (°F)
